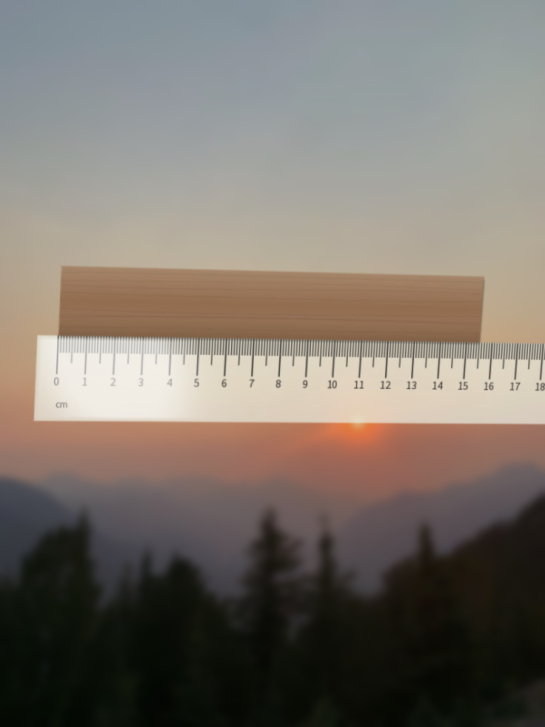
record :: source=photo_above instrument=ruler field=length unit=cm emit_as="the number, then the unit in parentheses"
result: 15.5 (cm)
